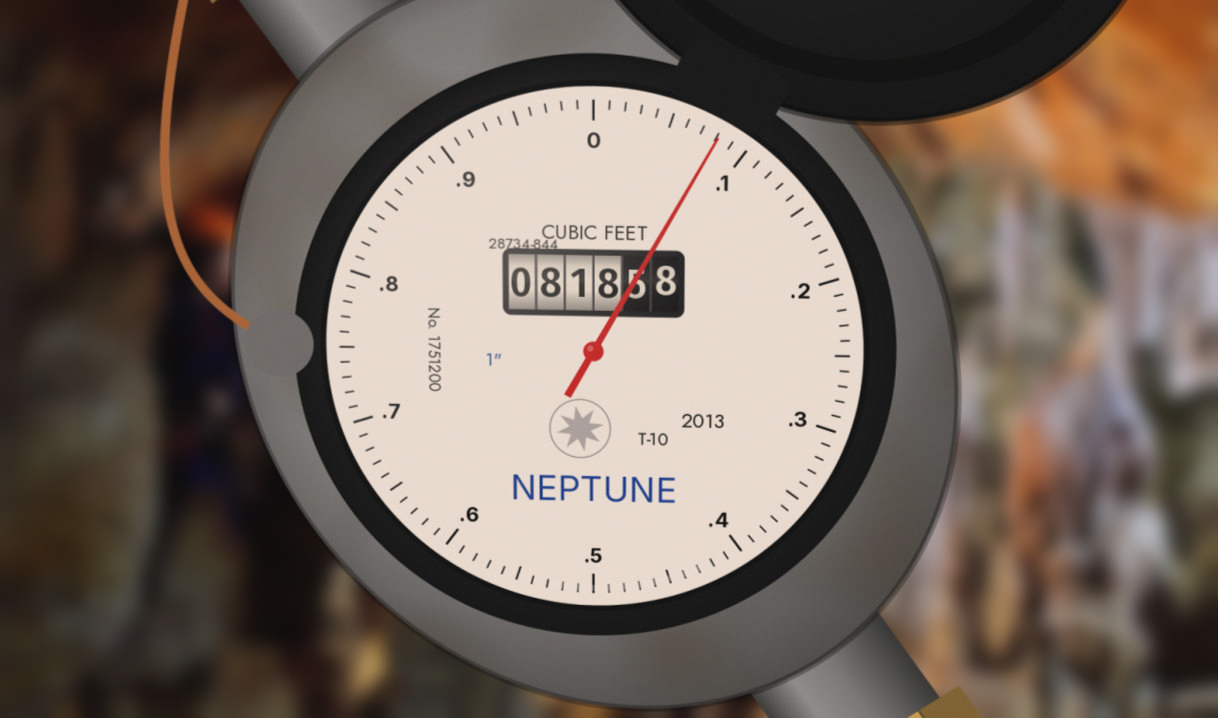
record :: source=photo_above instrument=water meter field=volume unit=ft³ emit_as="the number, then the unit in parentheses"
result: 81858.08 (ft³)
